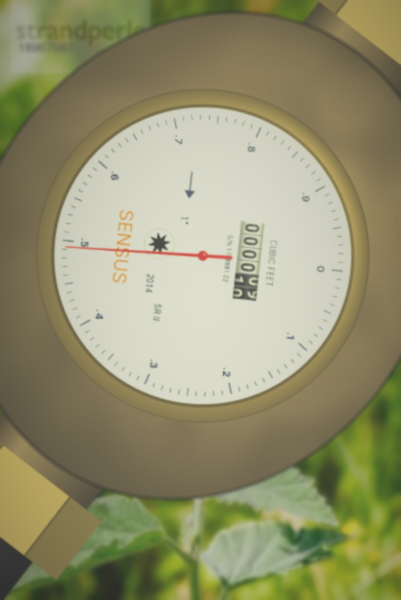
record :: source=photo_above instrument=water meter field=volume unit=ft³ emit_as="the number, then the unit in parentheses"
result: 9.49 (ft³)
